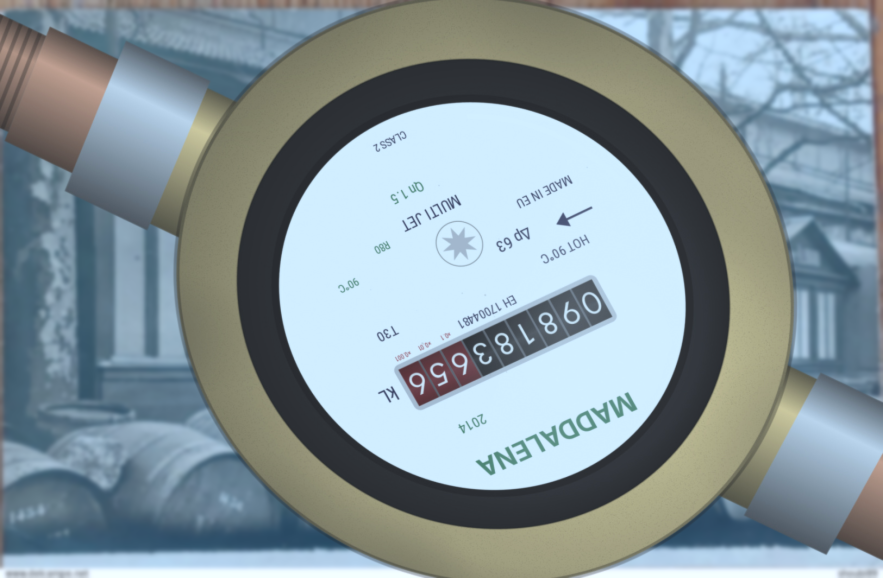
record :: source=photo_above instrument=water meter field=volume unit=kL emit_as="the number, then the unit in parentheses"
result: 98183.656 (kL)
